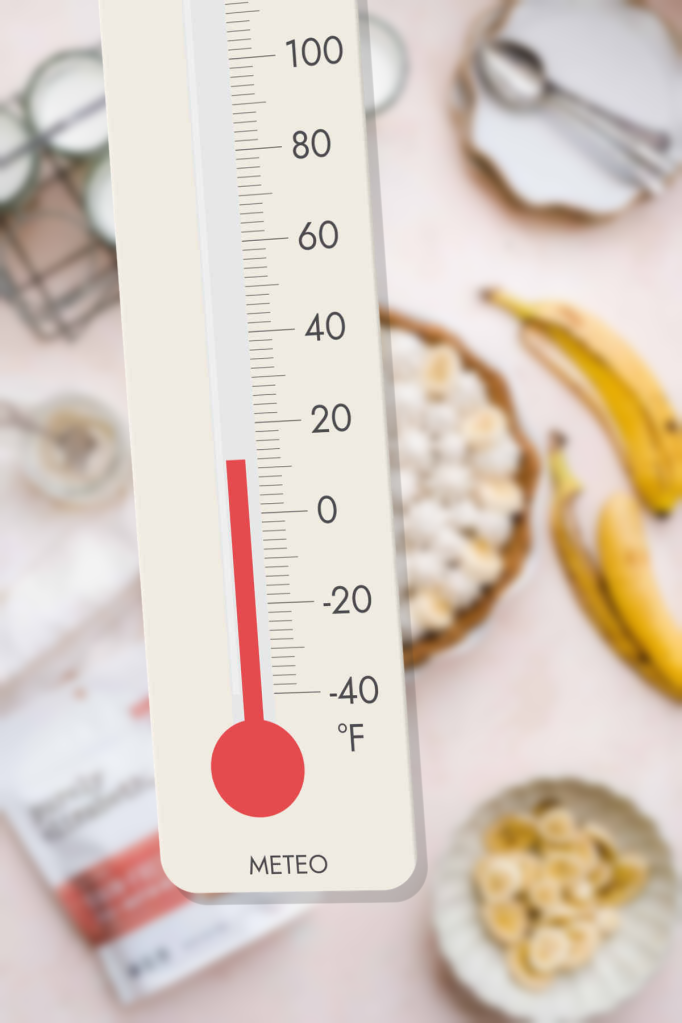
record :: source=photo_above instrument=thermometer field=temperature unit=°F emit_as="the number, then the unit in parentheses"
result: 12 (°F)
